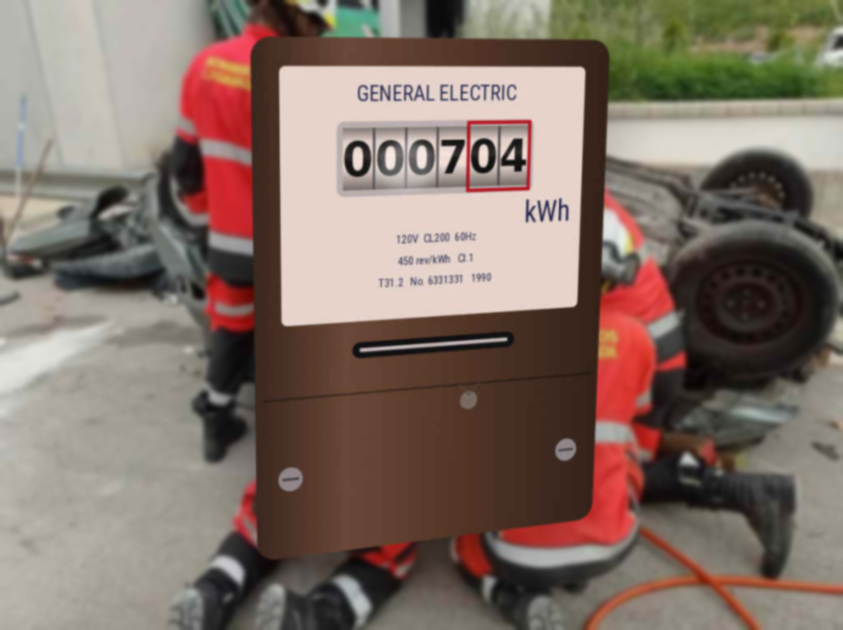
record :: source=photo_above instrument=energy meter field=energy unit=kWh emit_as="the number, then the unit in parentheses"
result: 7.04 (kWh)
